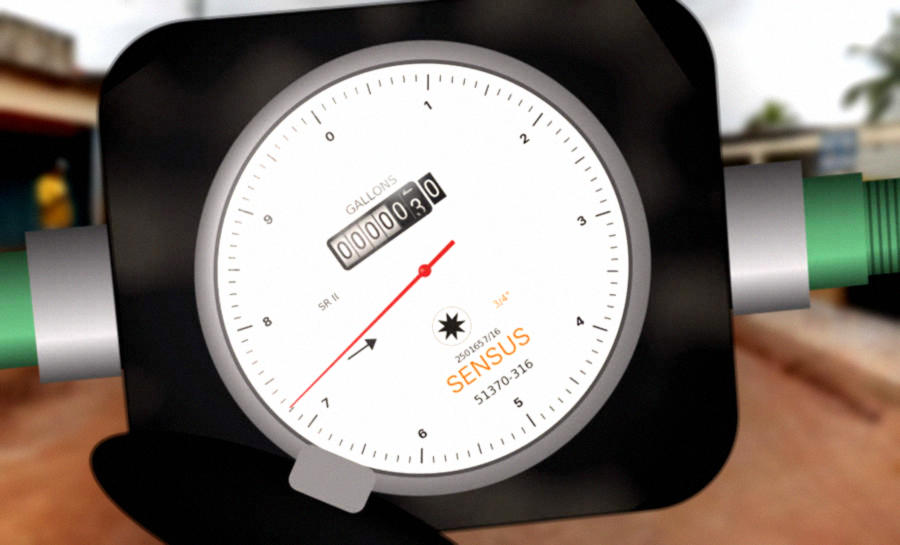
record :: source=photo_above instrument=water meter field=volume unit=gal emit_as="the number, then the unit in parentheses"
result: 27.2 (gal)
